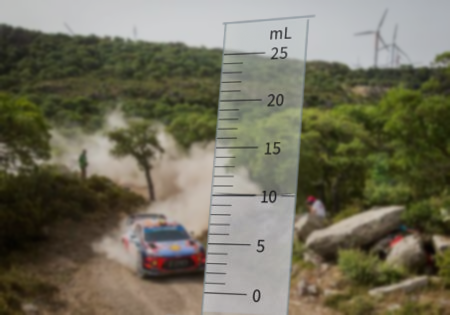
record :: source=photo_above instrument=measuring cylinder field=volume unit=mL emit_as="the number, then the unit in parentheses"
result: 10 (mL)
